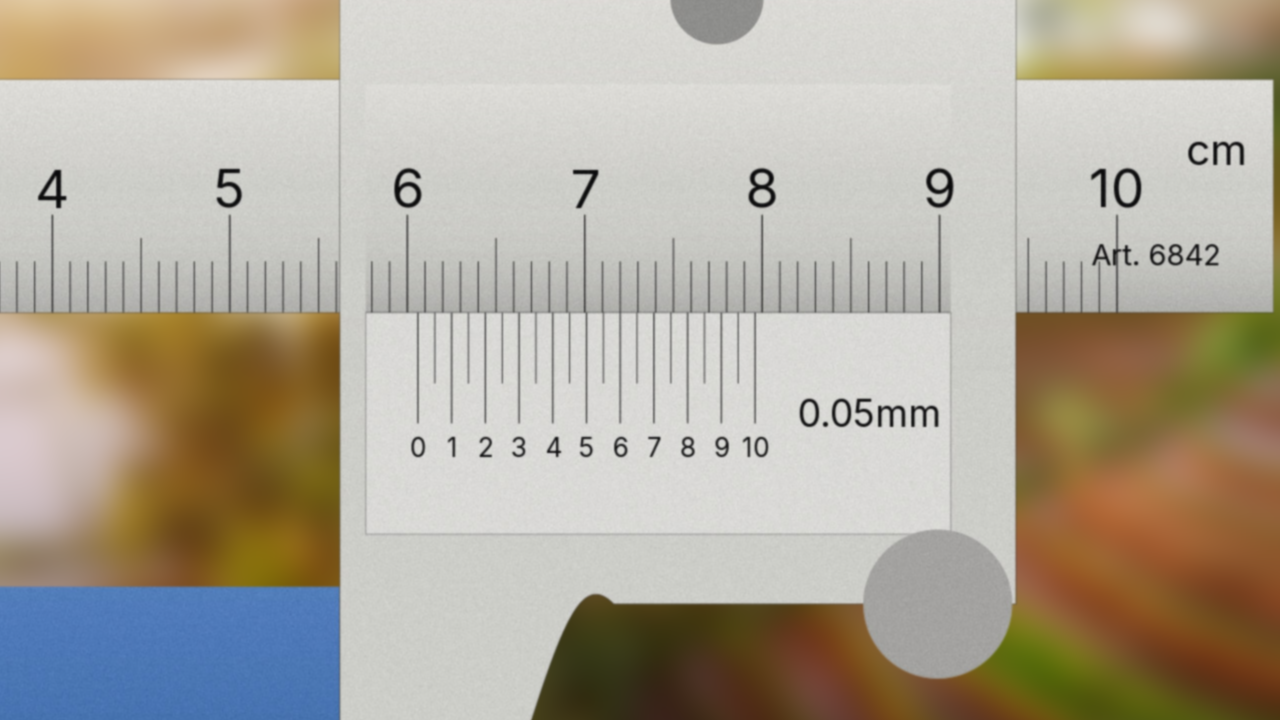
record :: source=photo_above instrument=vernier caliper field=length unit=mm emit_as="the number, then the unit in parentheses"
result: 60.6 (mm)
